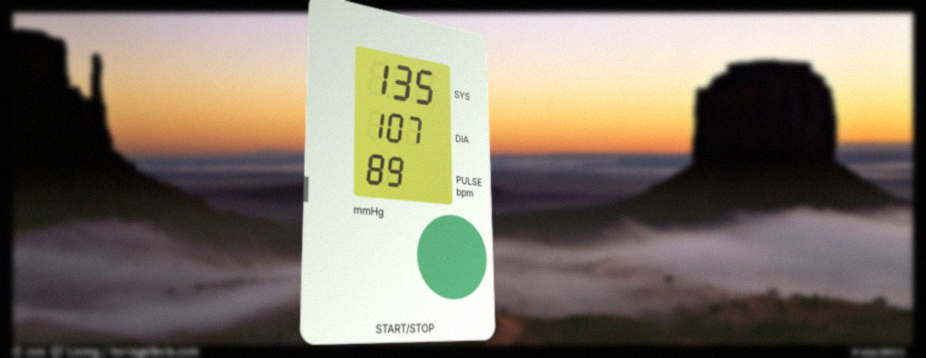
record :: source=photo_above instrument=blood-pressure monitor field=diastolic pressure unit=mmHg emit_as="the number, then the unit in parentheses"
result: 107 (mmHg)
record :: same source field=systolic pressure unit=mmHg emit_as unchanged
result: 135 (mmHg)
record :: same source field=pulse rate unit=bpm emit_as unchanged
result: 89 (bpm)
